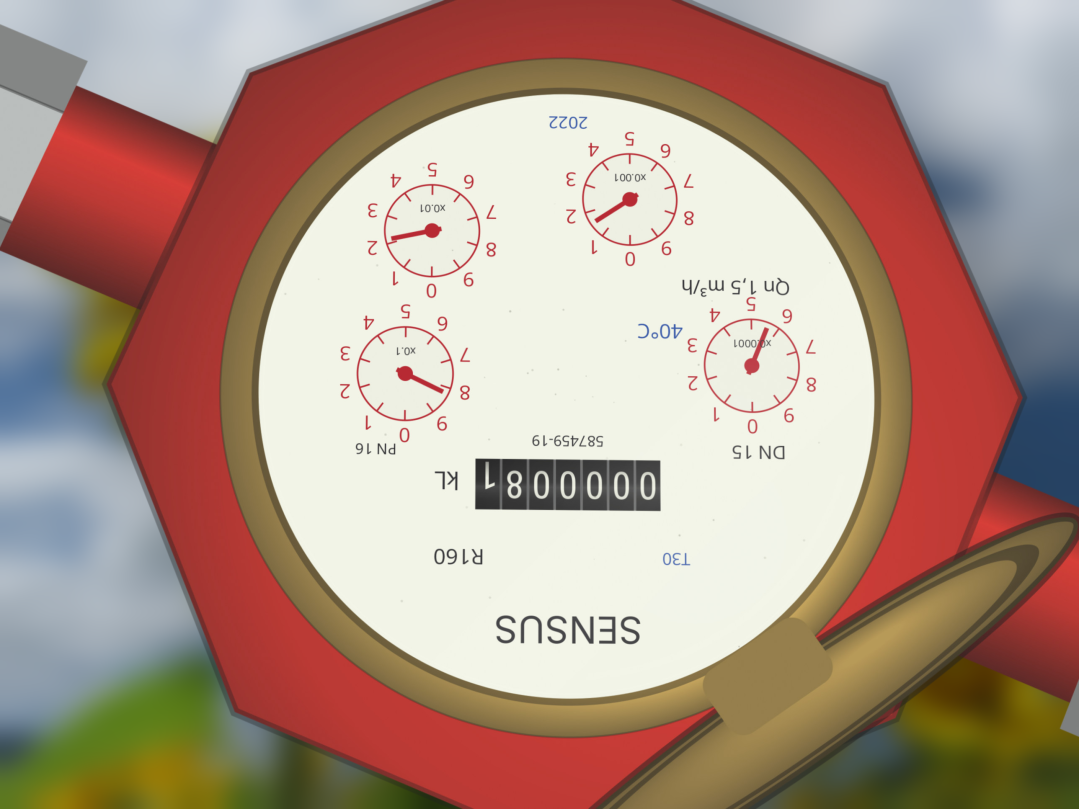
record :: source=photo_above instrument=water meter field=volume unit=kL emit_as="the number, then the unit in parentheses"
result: 80.8215 (kL)
